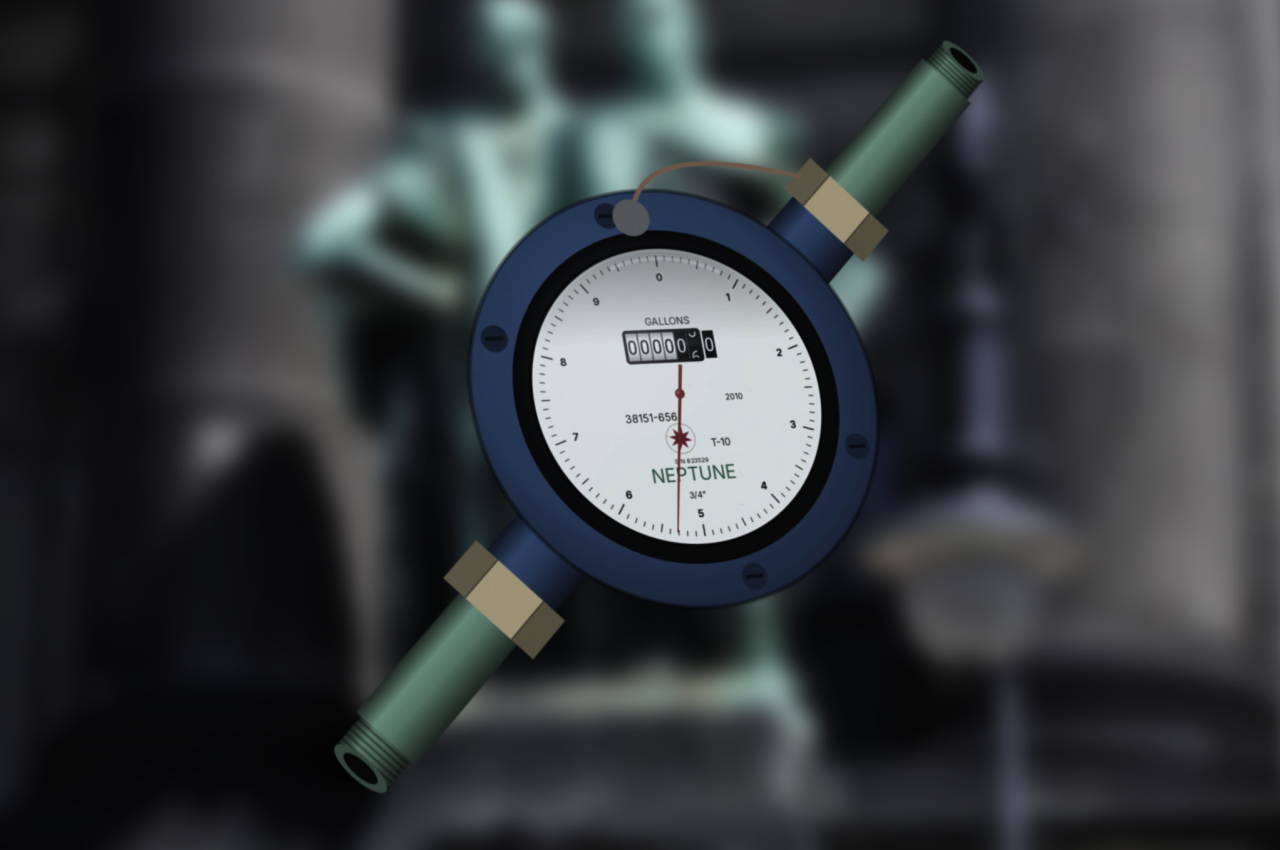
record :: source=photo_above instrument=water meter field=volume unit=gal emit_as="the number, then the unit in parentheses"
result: 55.3 (gal)
